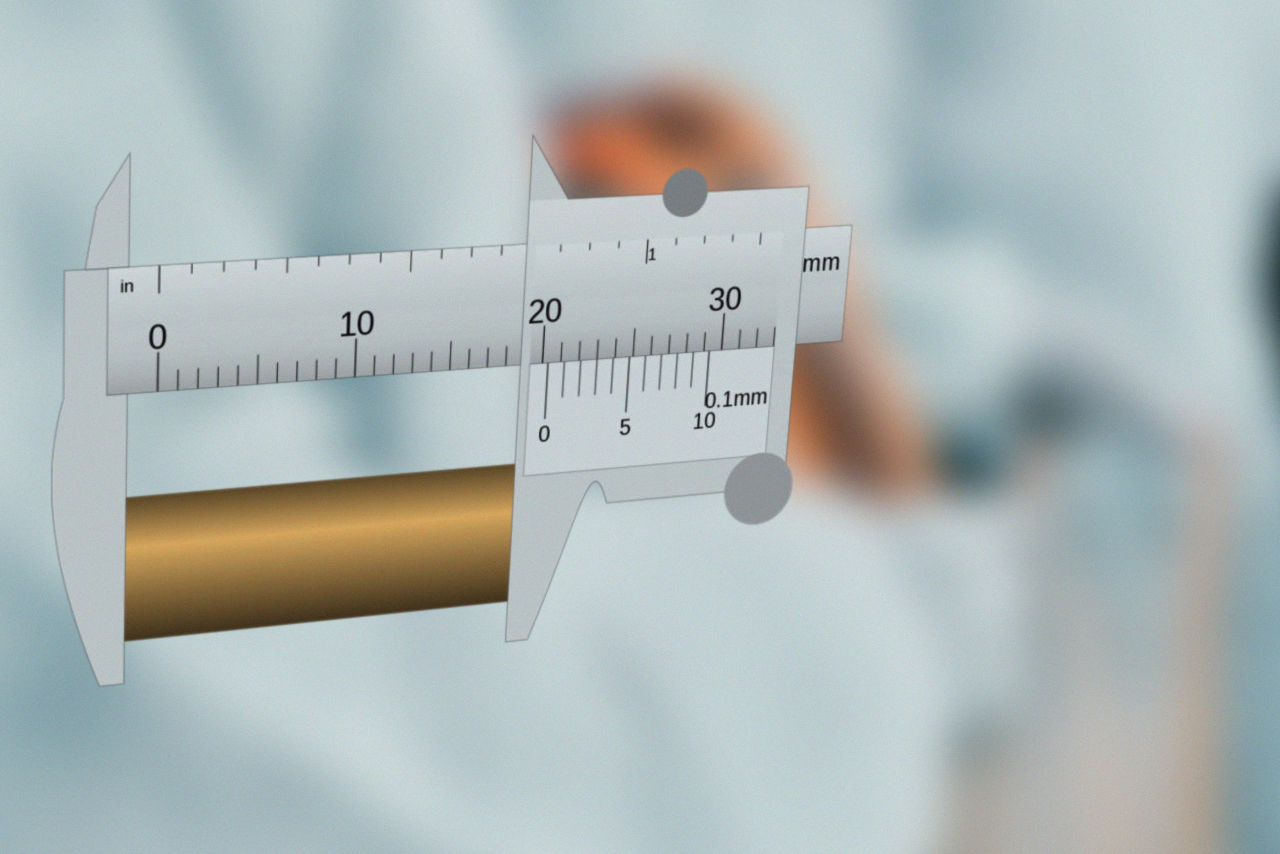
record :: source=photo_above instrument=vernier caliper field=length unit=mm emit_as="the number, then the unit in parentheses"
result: 20.3 (mm)
